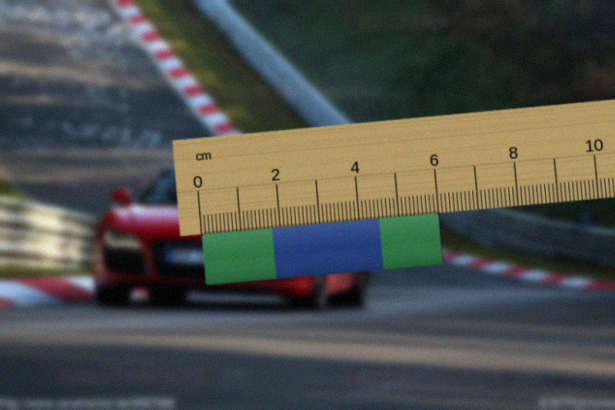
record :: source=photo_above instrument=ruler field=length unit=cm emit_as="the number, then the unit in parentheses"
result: 6 (cm)
